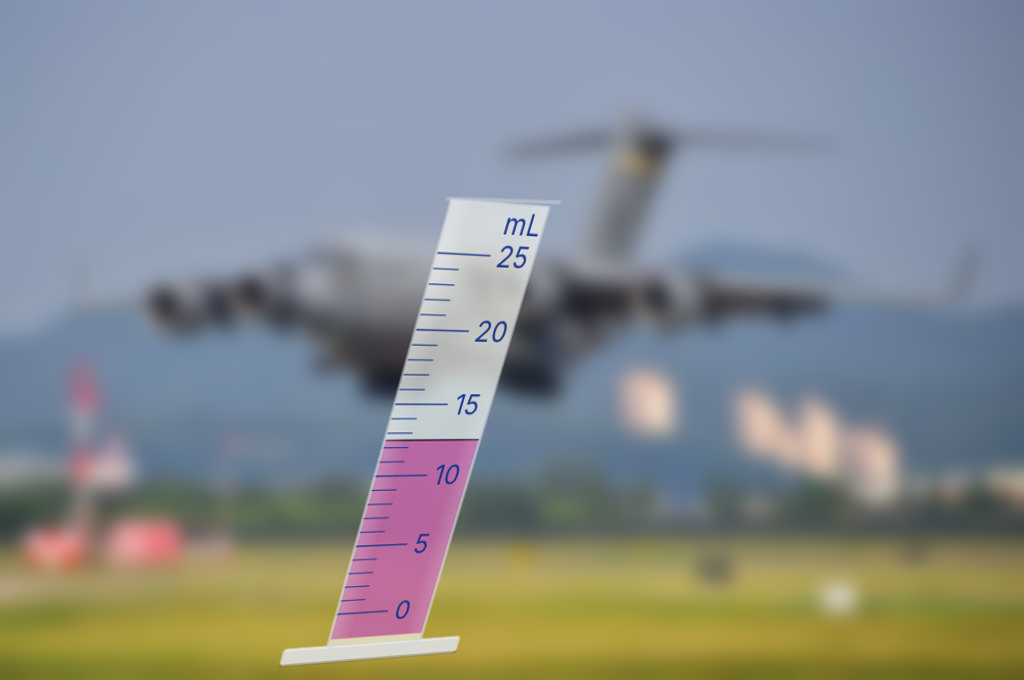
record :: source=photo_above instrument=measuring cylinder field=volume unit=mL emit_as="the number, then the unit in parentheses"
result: 12.5 (mL)
